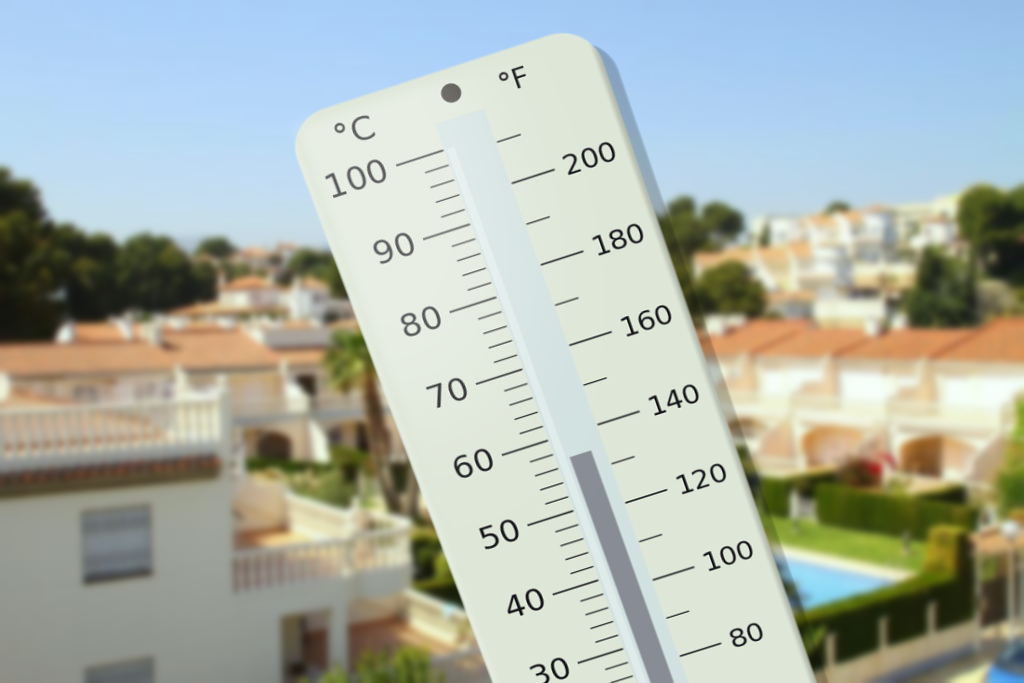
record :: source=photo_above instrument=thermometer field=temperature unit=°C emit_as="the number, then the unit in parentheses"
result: 57 (°C)
